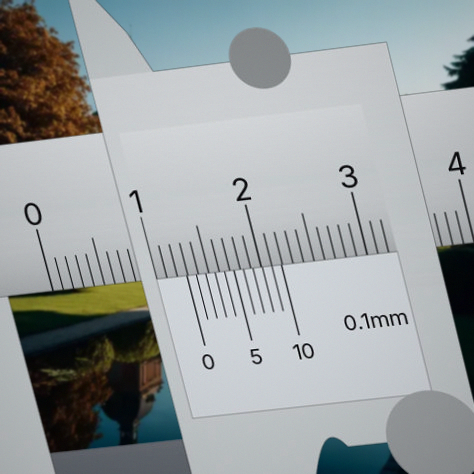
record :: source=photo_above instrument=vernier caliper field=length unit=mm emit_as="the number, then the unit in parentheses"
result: 12.9 (mm)
